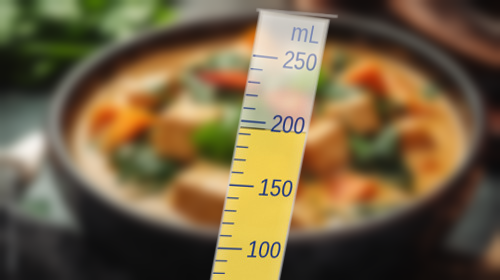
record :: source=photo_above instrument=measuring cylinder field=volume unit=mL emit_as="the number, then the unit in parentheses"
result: 195 (mL)
